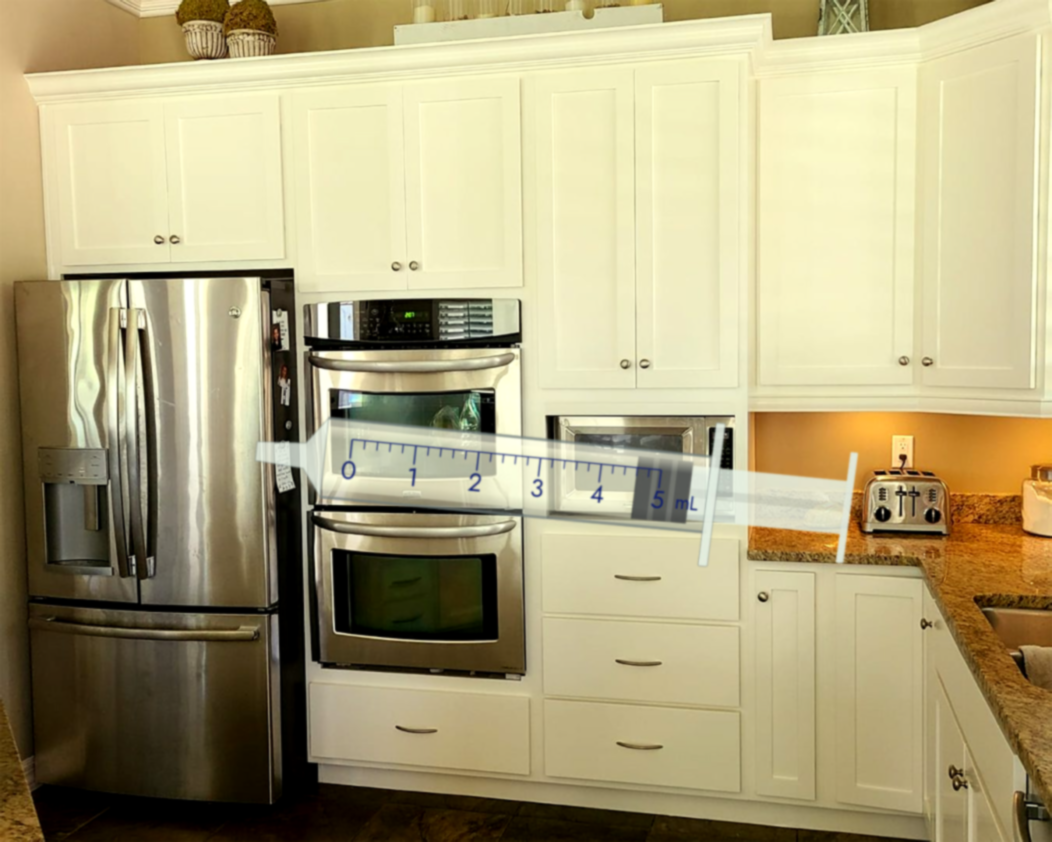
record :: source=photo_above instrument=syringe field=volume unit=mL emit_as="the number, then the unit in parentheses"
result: 4.6 (mL)
